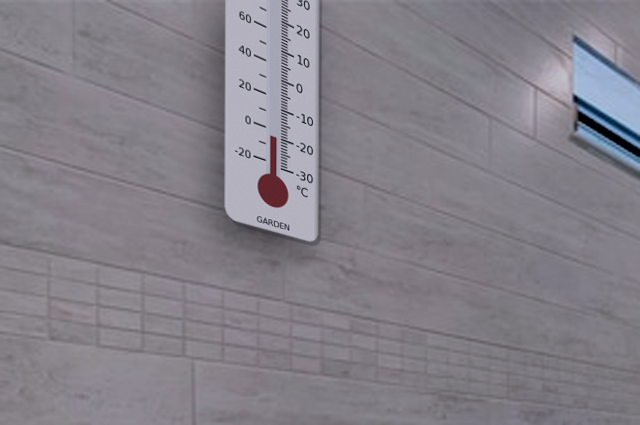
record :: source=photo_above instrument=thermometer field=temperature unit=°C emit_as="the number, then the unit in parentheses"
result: -20 (°C)
